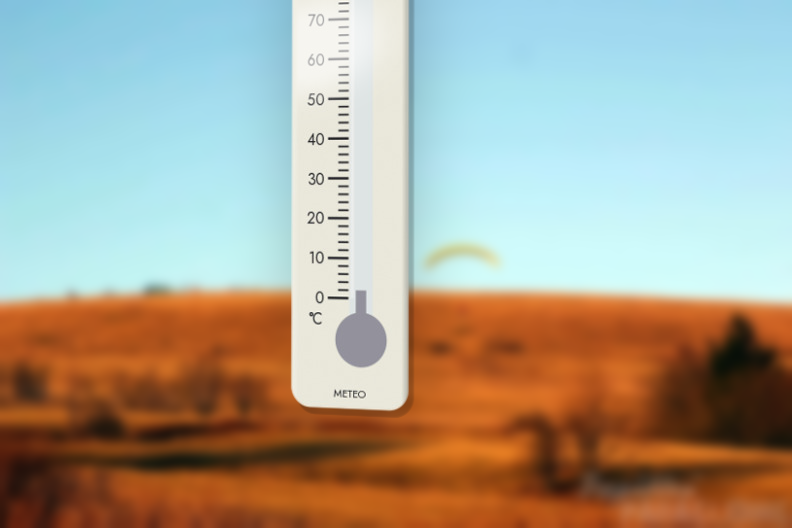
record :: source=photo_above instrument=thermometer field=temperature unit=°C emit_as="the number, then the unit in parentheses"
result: 2 (°C)
